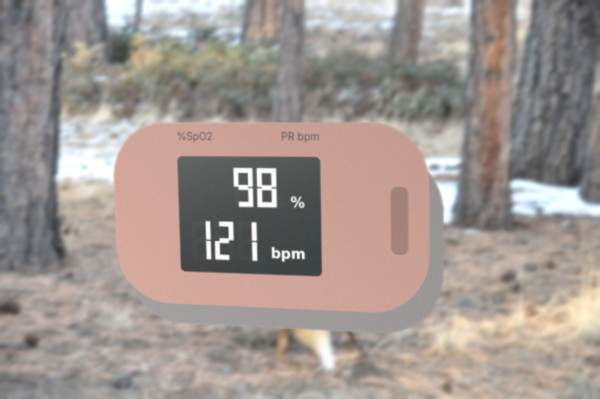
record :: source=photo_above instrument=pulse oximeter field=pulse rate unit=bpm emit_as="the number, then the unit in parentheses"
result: 121 (bpm)
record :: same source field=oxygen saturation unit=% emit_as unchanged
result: 98 (%)
